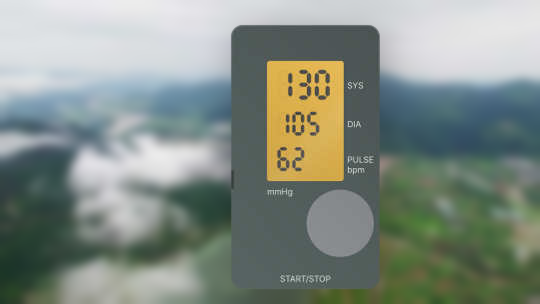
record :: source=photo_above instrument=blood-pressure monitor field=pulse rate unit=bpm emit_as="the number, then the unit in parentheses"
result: 62 (bpm)
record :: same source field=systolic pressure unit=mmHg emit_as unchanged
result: 130 (mmHg)
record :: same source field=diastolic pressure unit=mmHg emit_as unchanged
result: 105 (mmHg)
